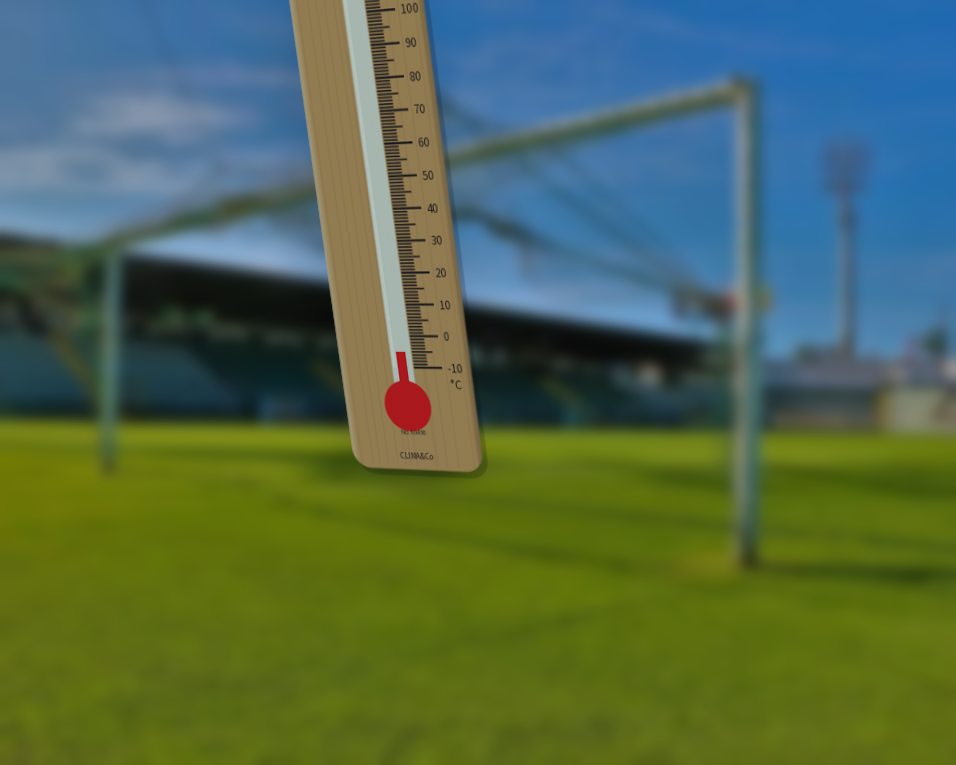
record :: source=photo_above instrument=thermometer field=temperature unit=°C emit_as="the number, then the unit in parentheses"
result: -5 (°C)
